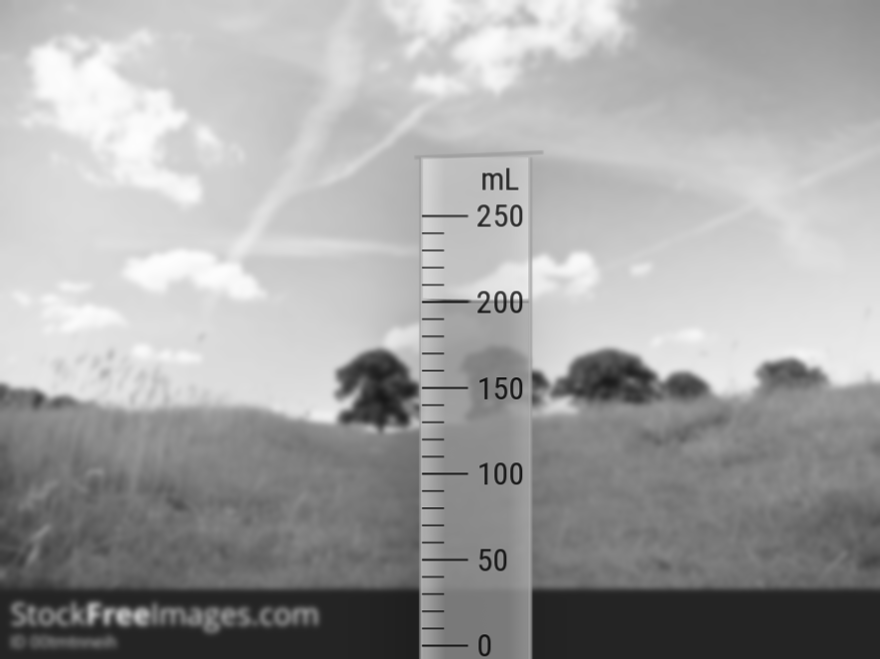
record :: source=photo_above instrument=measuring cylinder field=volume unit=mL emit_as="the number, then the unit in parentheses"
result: 200 (mL)
